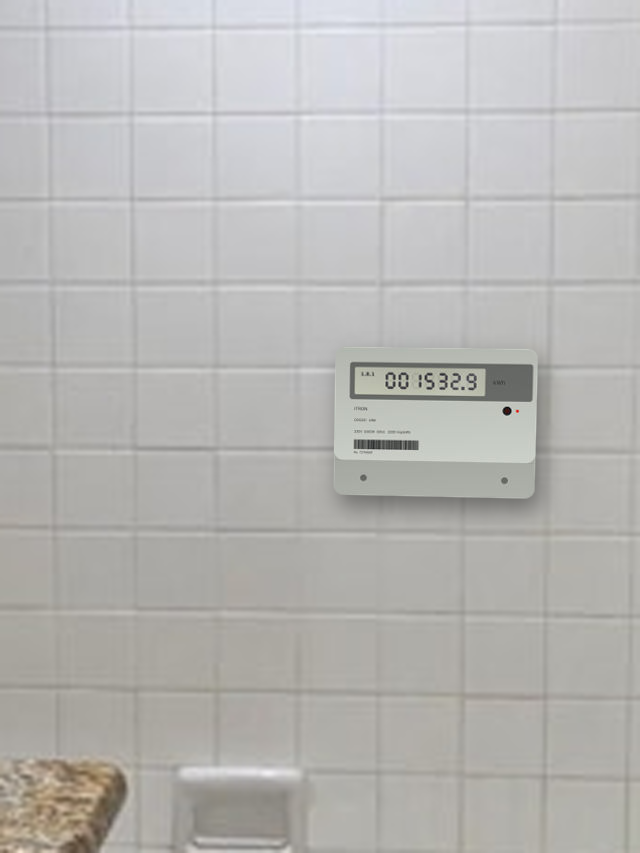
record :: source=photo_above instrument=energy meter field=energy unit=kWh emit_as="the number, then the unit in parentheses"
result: 1532.9 (kWh)
